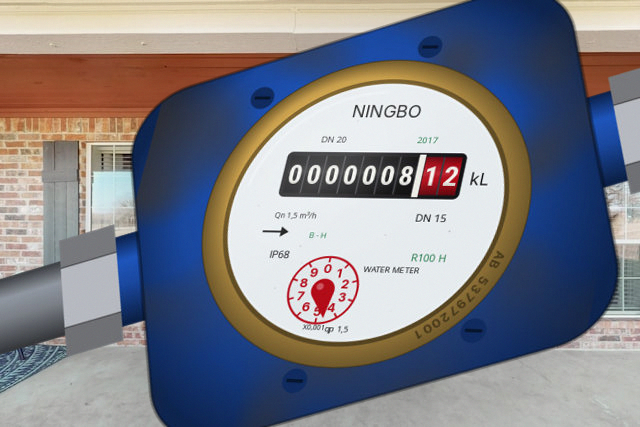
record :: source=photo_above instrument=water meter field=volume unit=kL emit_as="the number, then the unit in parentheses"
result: 8.124 (kL)
